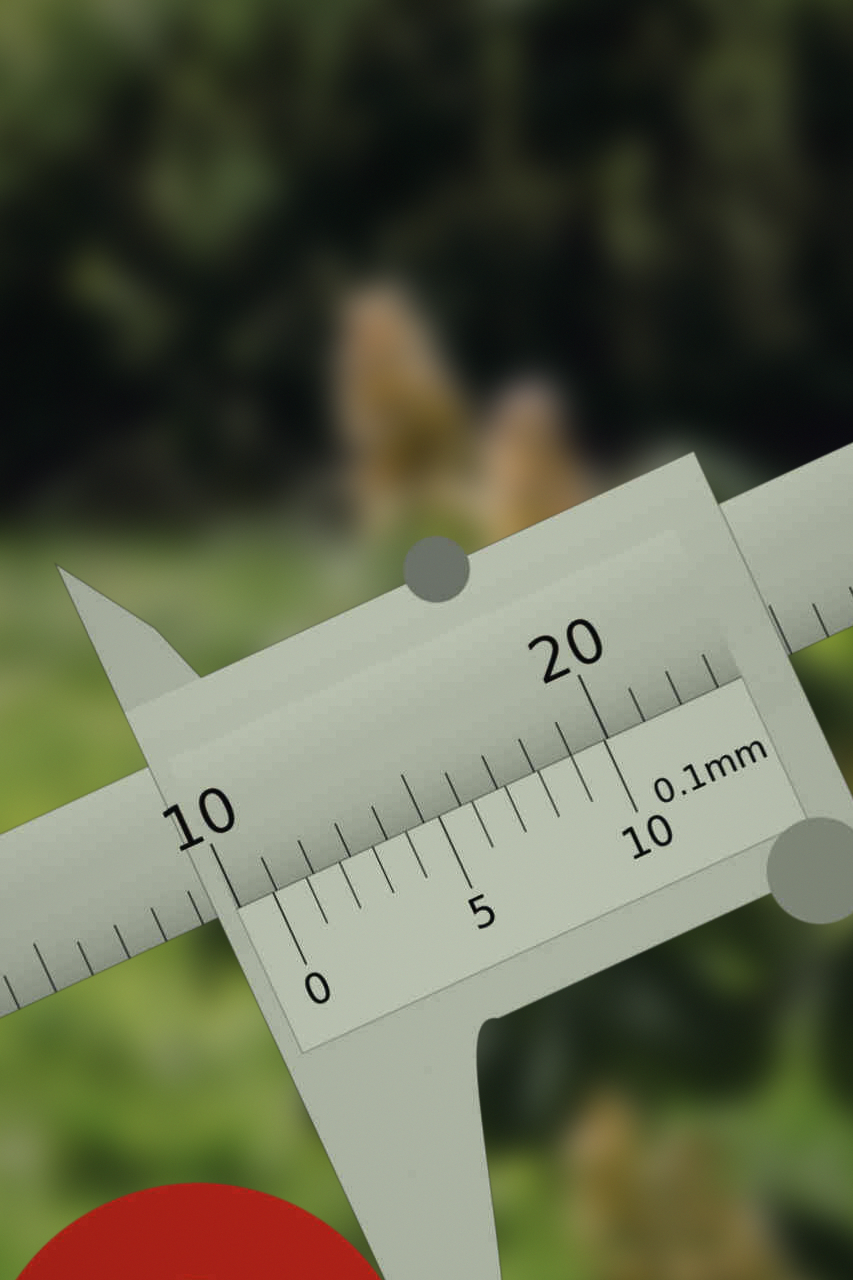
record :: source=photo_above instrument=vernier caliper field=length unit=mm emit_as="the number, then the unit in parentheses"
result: 10.9 (mm)
